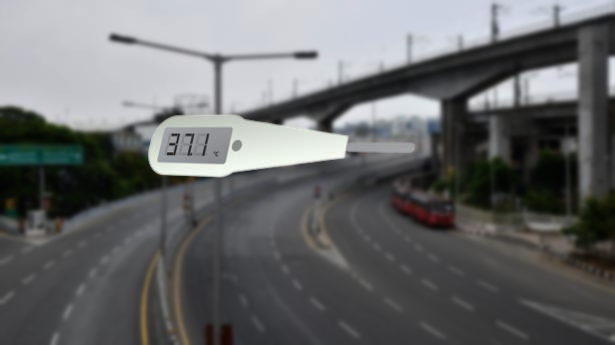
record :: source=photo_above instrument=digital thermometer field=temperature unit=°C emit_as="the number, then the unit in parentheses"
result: 37.1 (°C)
